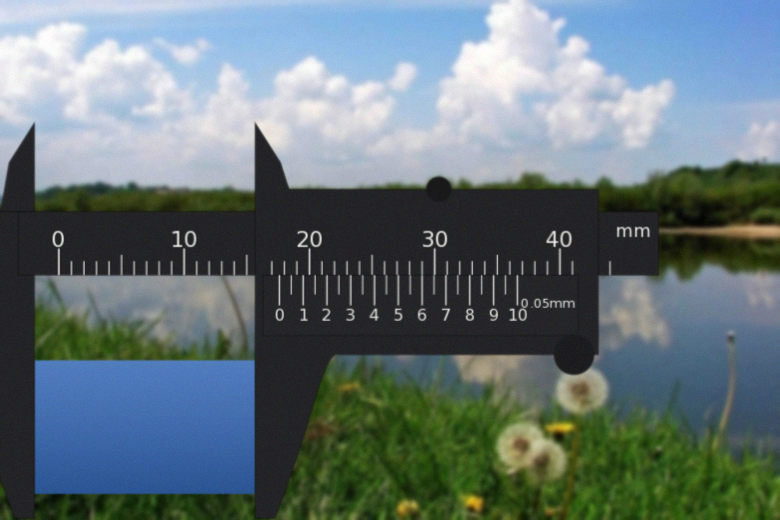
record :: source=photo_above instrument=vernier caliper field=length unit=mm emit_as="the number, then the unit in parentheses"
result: 17.6 (mm)
